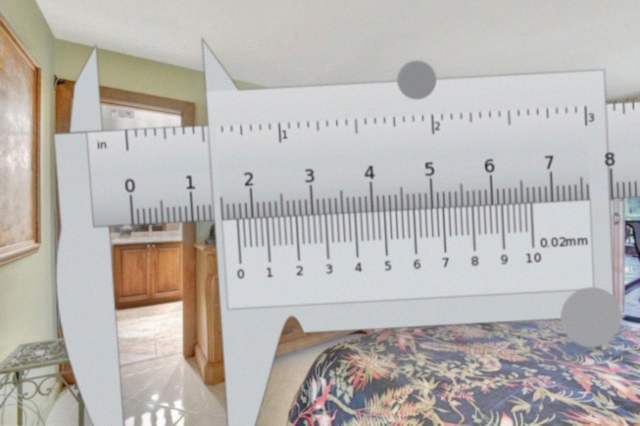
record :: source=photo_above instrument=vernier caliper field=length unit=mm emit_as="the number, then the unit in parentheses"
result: 17.5 (mm)
